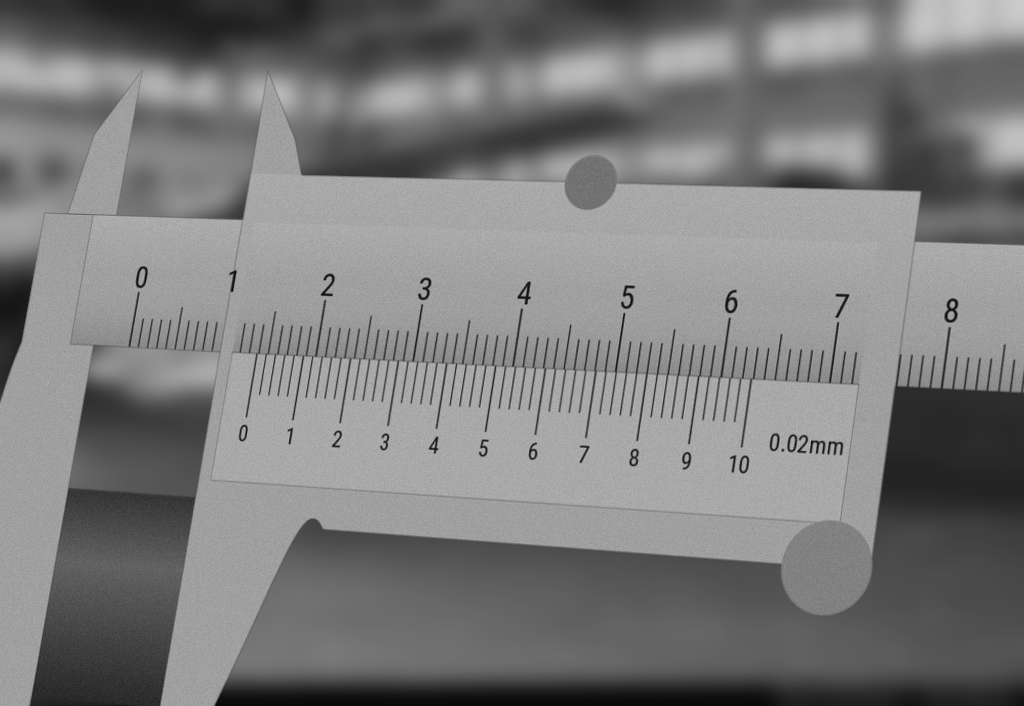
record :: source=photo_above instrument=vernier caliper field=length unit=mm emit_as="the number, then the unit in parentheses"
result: 13.8 (mm)
